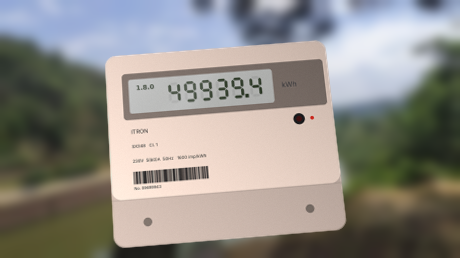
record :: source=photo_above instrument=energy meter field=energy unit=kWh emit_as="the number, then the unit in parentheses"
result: 49939.4 (kWh)
